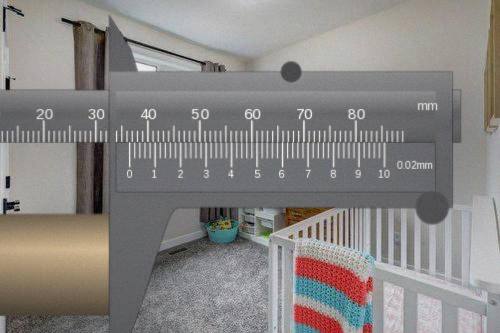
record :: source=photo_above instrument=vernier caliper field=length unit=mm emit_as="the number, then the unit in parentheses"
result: 36.5 (mm)
